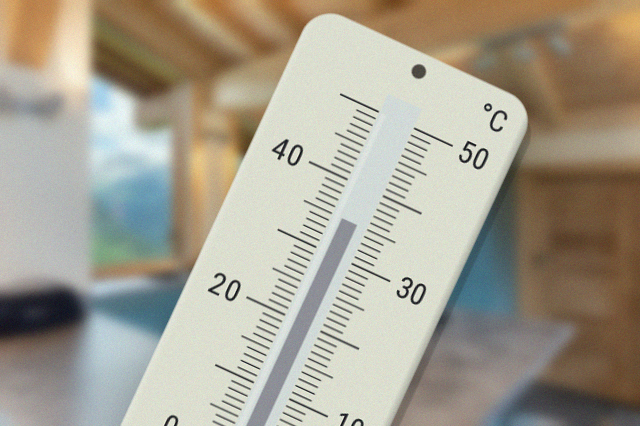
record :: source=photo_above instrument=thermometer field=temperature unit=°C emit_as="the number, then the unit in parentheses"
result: 35 (°C)
